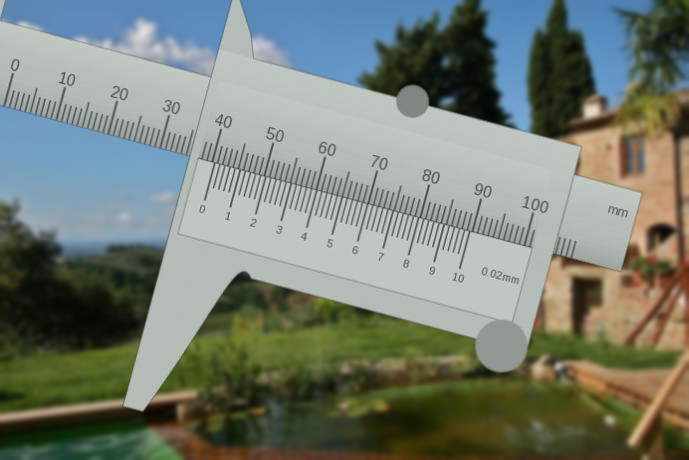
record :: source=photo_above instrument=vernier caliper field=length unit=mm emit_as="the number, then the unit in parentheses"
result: 40.5 (mm)
